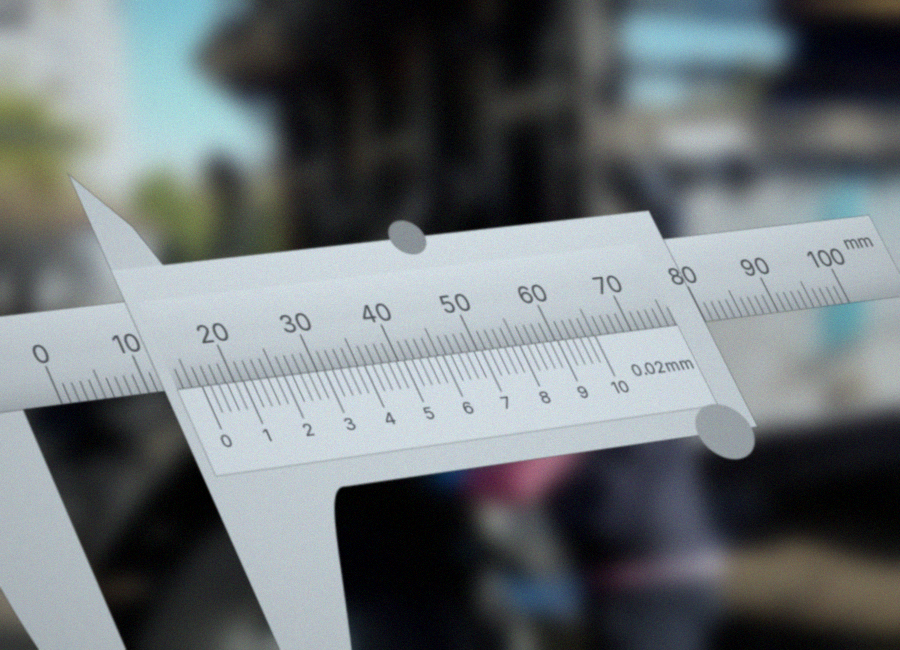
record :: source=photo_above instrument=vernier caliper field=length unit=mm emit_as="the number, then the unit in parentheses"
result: 16.2 (mm)
